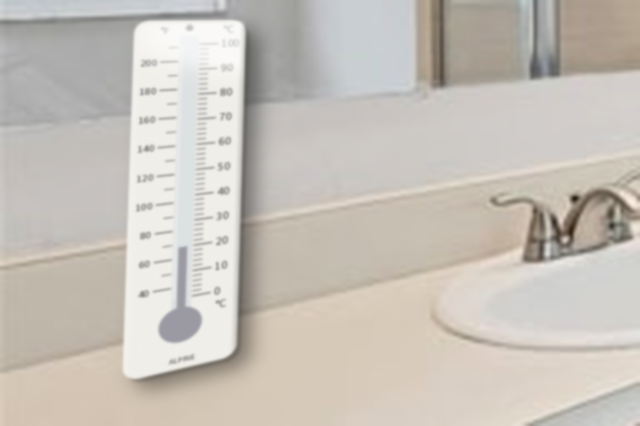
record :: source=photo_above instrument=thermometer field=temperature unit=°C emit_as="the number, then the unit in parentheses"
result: 20 (°C)
